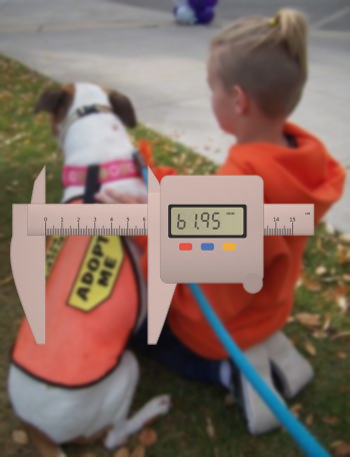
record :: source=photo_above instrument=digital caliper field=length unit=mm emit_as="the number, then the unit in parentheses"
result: 61.95 (mm)
